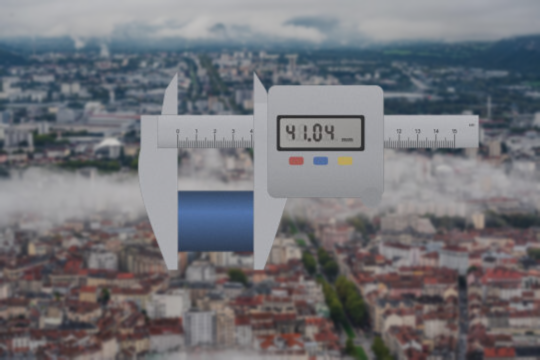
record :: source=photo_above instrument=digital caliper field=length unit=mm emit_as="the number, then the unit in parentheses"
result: 41.04 (mm)
